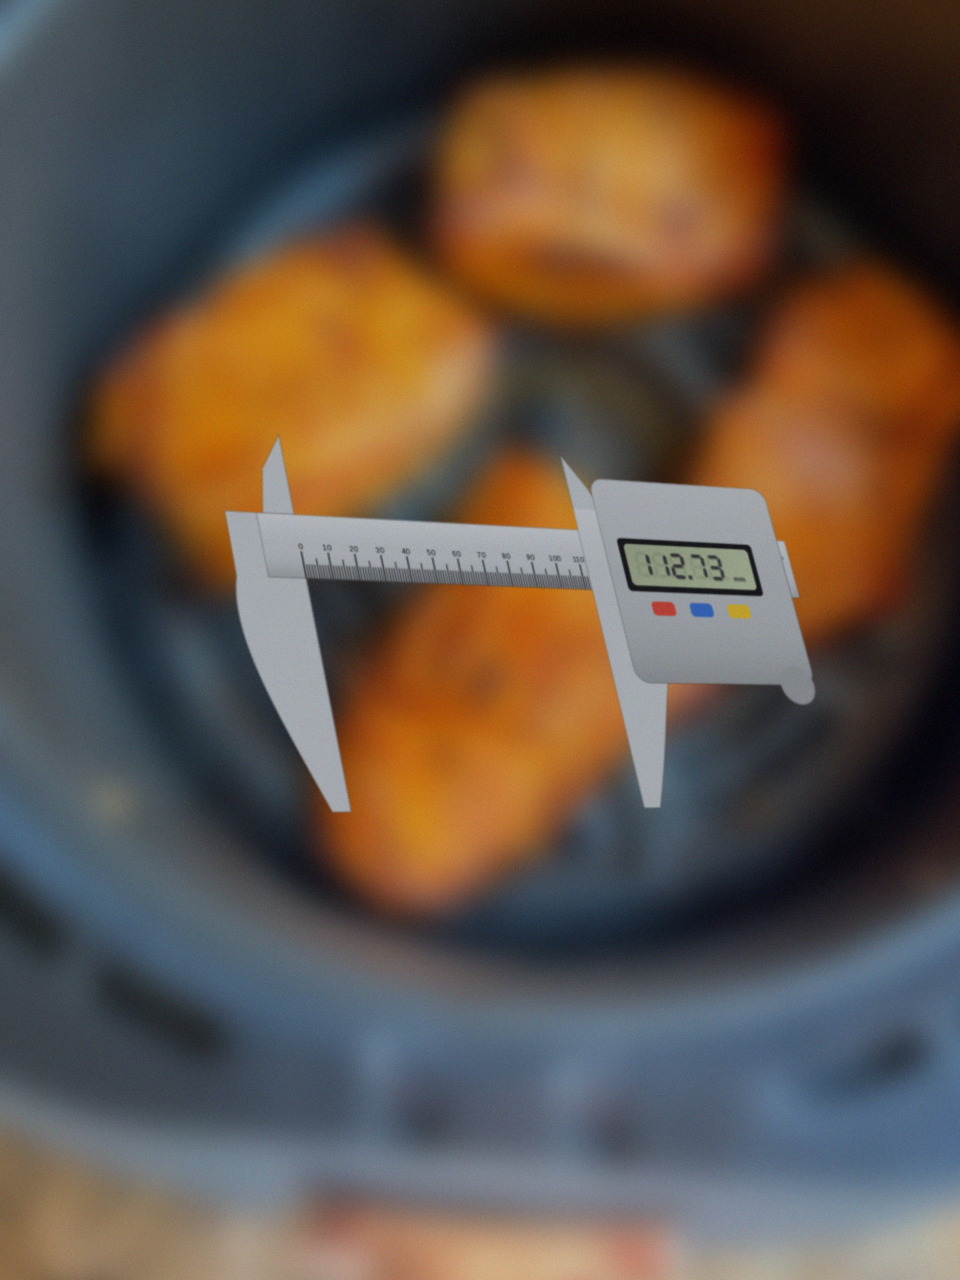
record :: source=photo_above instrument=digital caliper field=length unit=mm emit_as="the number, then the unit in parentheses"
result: 112.73 (mm)
